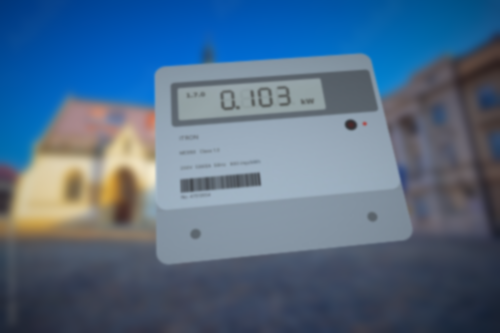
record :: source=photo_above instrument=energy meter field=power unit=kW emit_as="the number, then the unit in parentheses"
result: 0.103 (kW)
